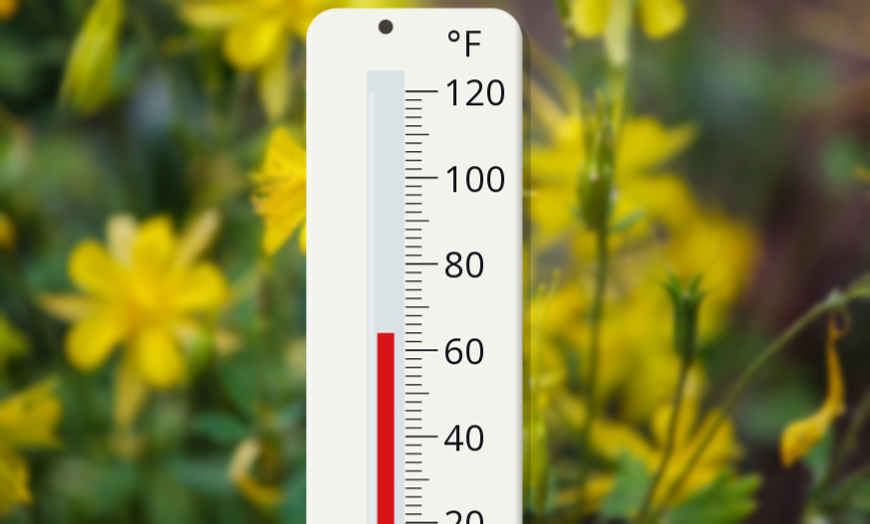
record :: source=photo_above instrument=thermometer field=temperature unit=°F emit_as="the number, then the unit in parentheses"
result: 64 (°F)
